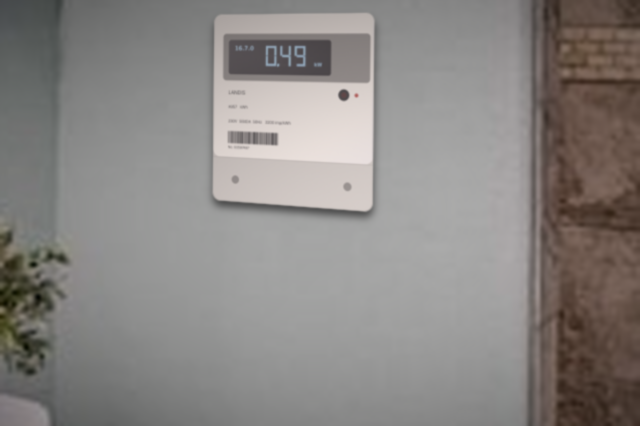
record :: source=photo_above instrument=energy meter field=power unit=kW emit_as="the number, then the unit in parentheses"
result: 0.49 (kW)
